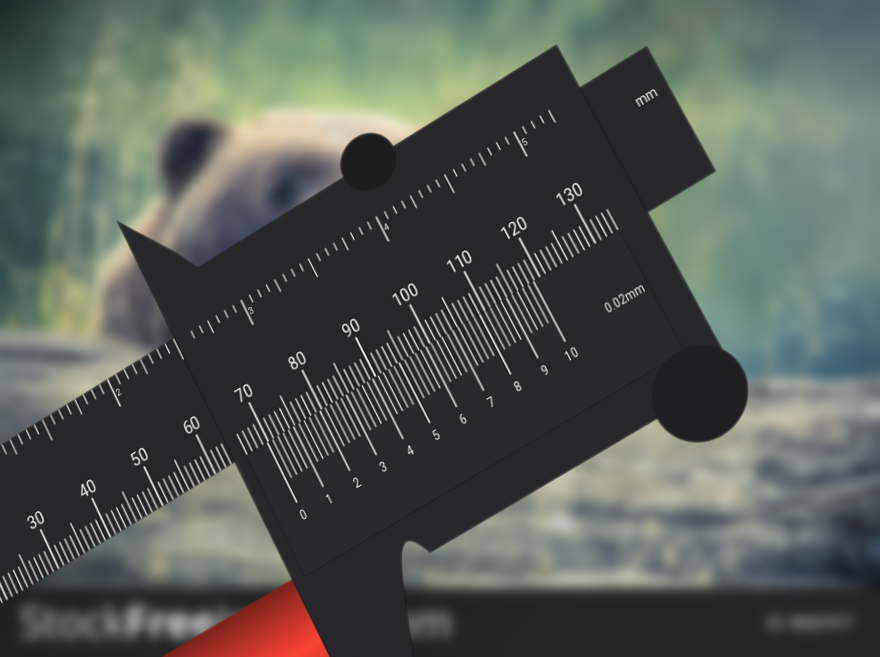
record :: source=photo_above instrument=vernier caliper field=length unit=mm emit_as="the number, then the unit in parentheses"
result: 69.8 (mm)
